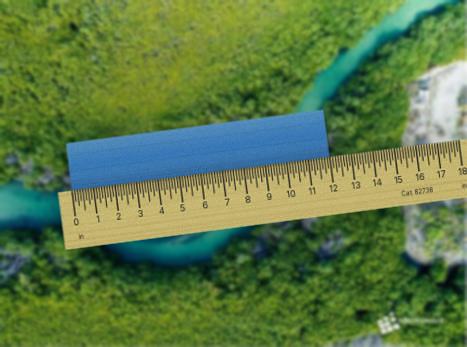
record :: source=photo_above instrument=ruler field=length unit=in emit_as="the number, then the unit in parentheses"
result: 12 (in)
